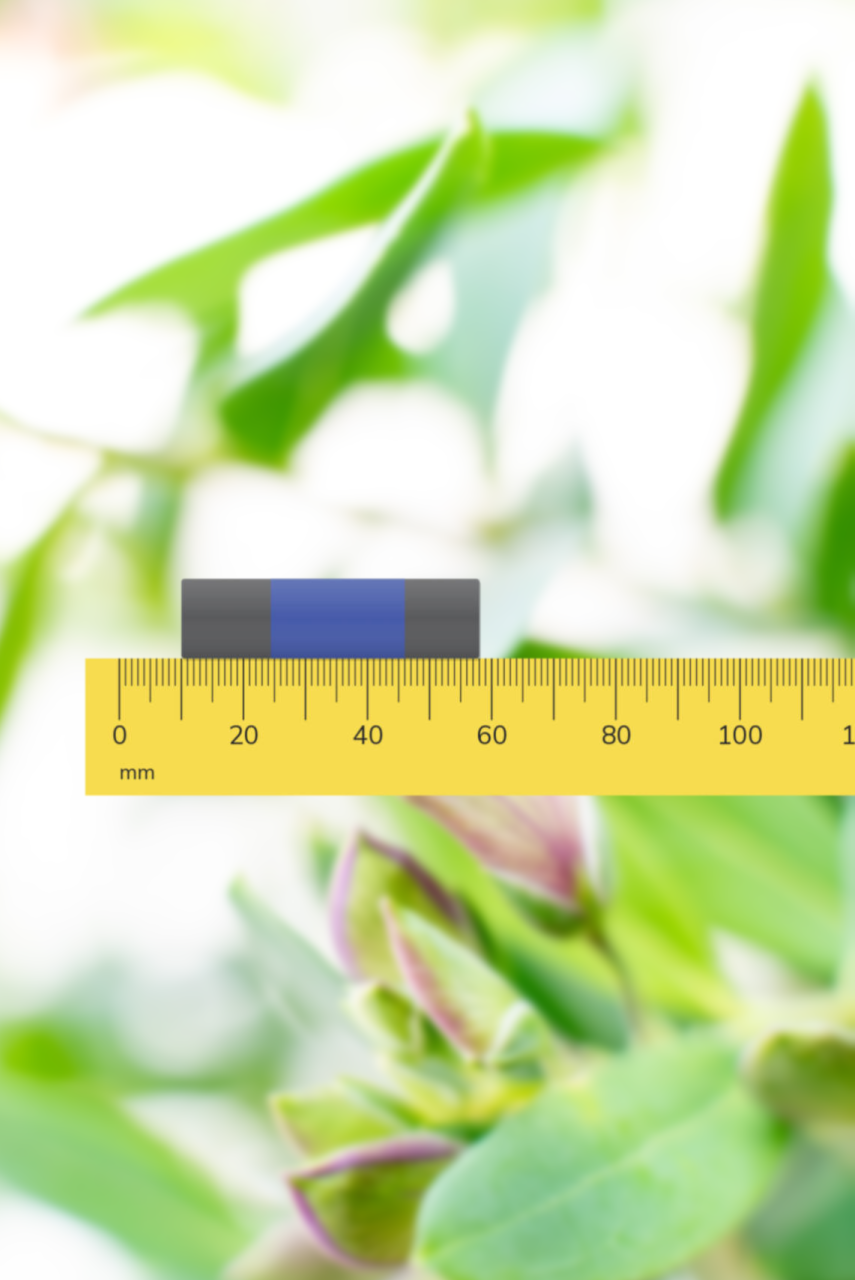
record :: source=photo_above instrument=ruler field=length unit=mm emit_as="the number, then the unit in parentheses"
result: 48 (mm)
